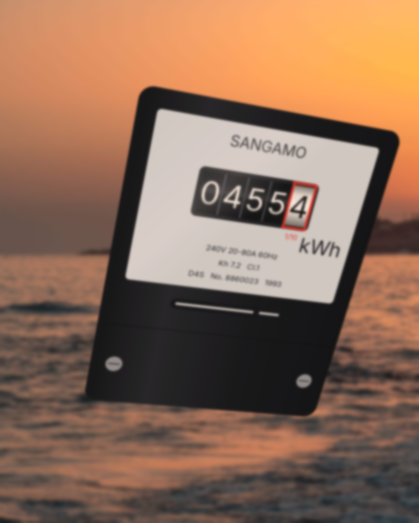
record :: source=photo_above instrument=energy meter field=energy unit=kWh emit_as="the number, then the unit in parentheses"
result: 455.4 (kWh)
